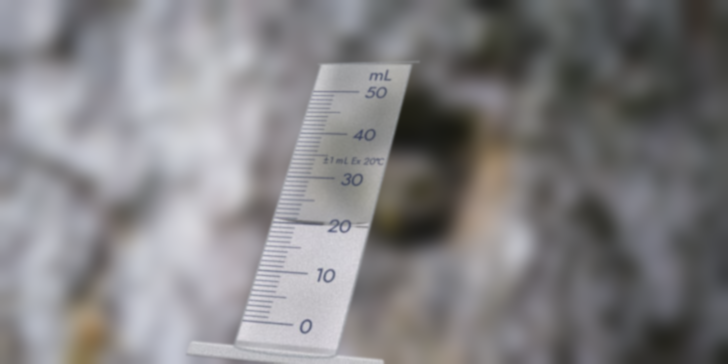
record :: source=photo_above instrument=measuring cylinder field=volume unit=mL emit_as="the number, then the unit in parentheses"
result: 20 (mL)
